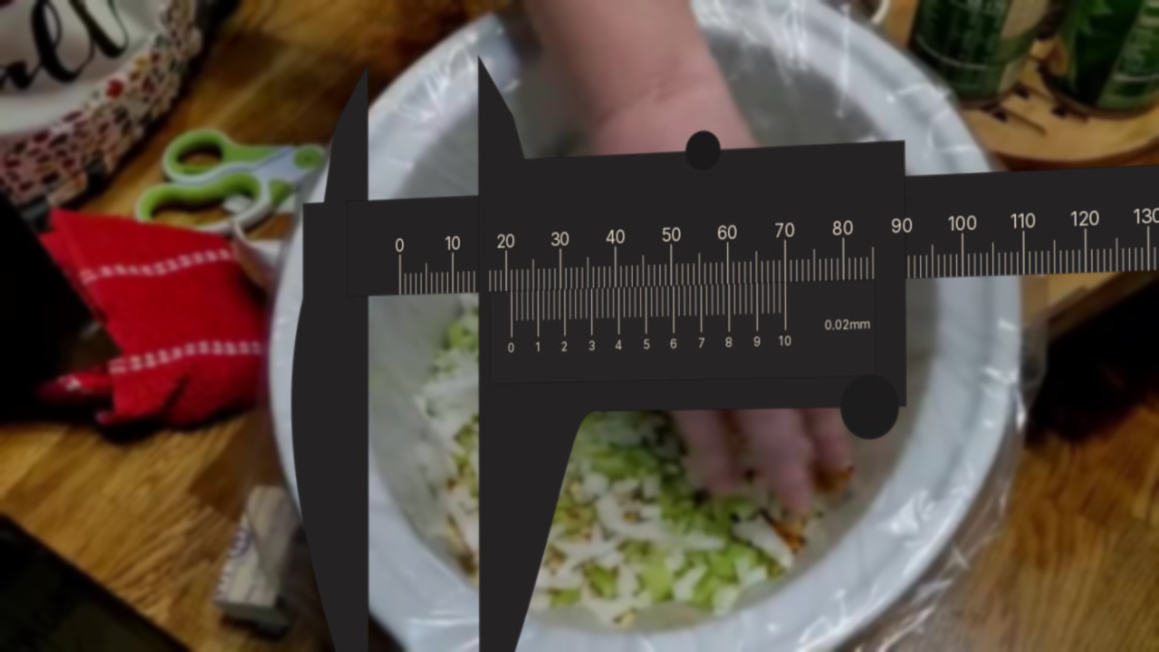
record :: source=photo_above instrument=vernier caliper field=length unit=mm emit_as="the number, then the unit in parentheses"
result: 21.0 (mm)
